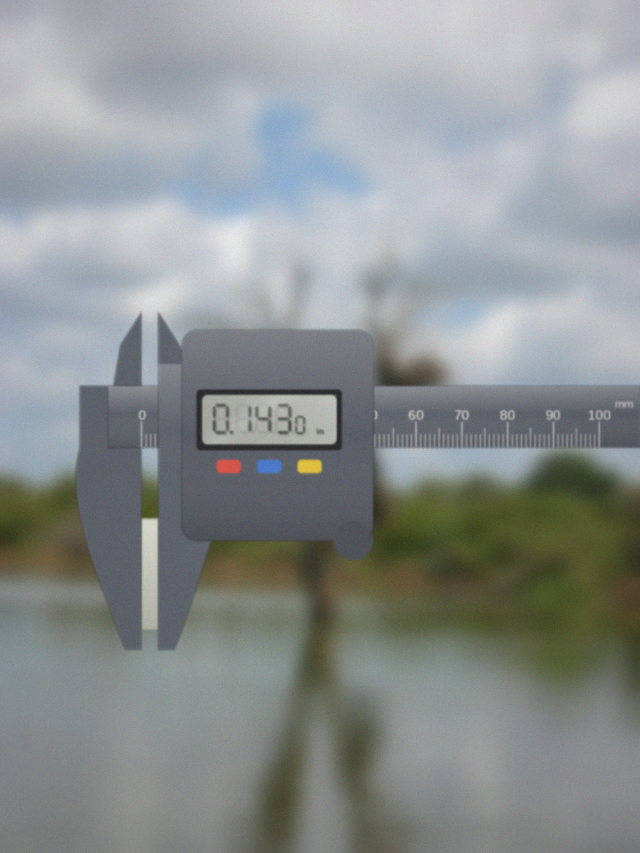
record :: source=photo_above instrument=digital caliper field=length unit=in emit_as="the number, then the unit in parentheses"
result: 0.1430 (in)
